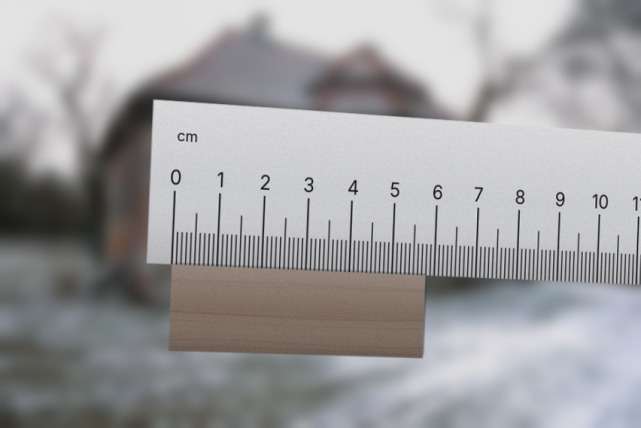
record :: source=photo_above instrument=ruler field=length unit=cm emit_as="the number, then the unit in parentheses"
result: 5.8 (cm)
